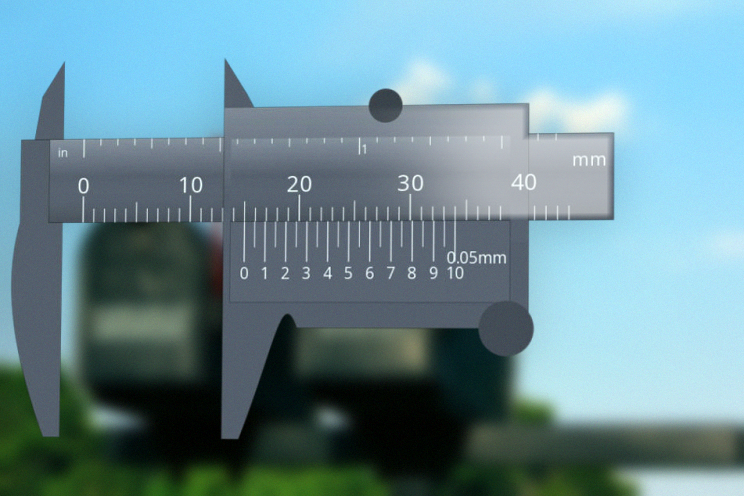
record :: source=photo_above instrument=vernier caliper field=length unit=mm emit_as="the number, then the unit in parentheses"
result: 15.0 (mm)
